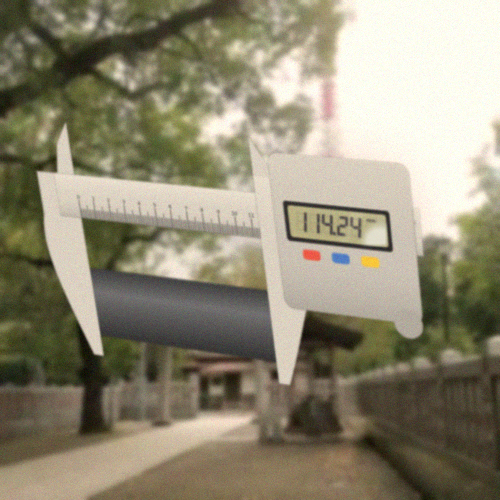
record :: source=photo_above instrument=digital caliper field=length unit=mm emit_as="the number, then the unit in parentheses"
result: 114.24 (mm)
